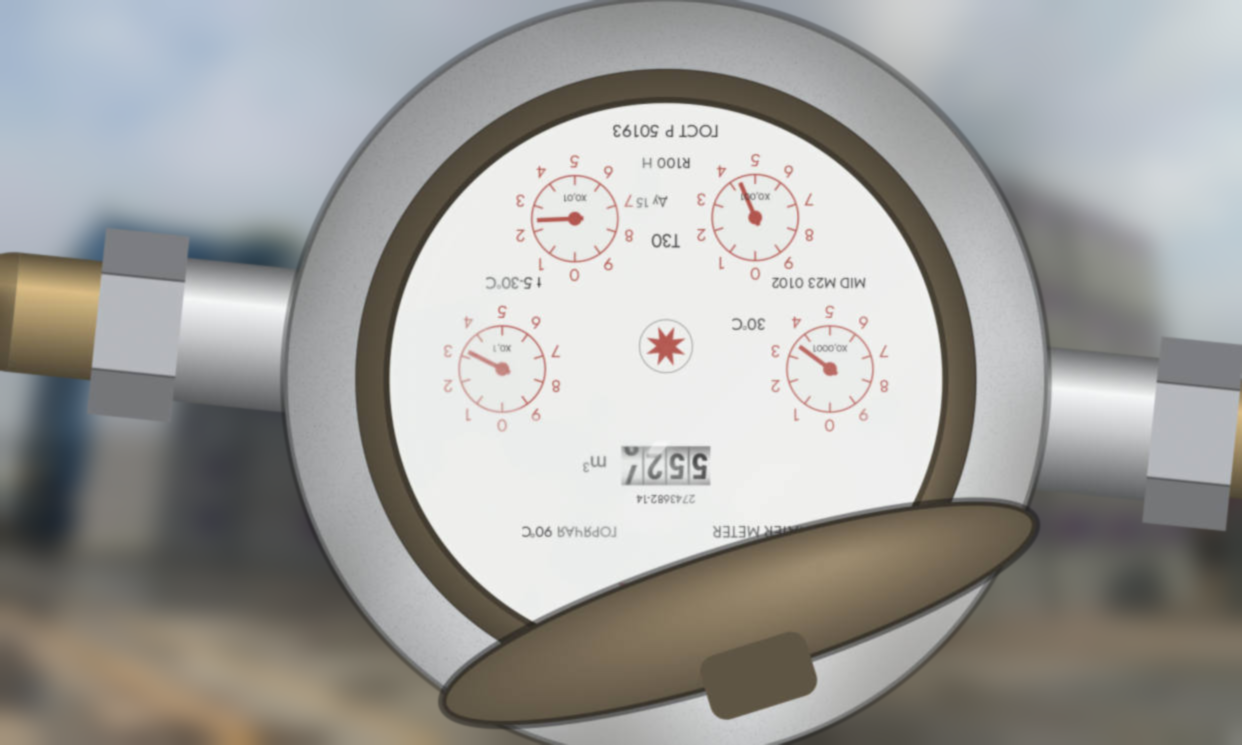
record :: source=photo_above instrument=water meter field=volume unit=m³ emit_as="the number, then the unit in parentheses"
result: 5527.3243 (m³)
